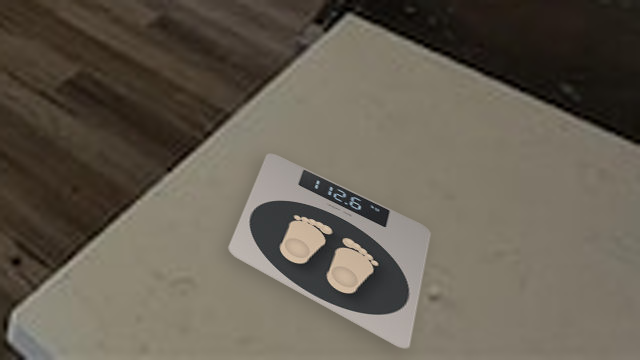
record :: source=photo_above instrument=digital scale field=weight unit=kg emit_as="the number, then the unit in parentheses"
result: 112.6 (kg)
